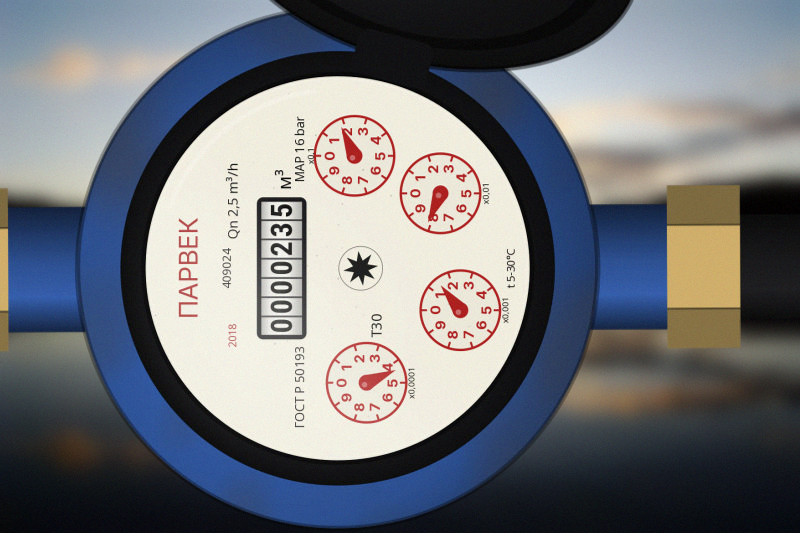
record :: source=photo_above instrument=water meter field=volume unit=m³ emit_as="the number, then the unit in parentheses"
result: 235.1814 (m³)
